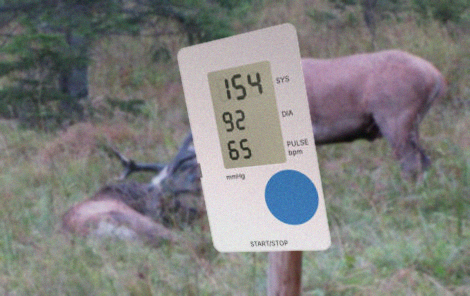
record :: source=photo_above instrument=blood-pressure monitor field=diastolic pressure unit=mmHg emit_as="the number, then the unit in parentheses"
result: 92 (mmHg)
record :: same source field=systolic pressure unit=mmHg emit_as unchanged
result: 154 (mmHg)
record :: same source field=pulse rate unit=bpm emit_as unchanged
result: 65 (bpm)
